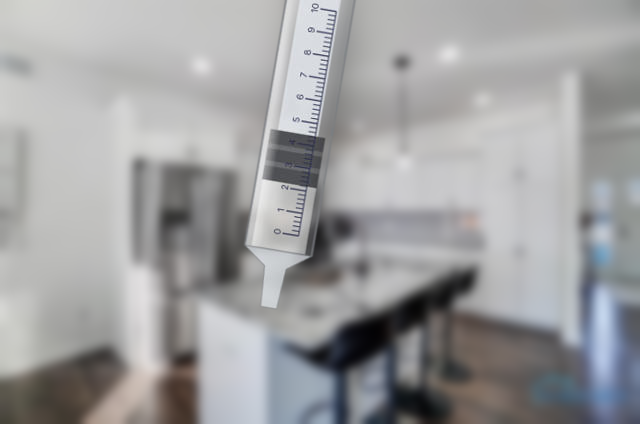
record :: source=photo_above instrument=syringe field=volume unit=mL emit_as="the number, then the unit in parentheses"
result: 2.2 (mL)
